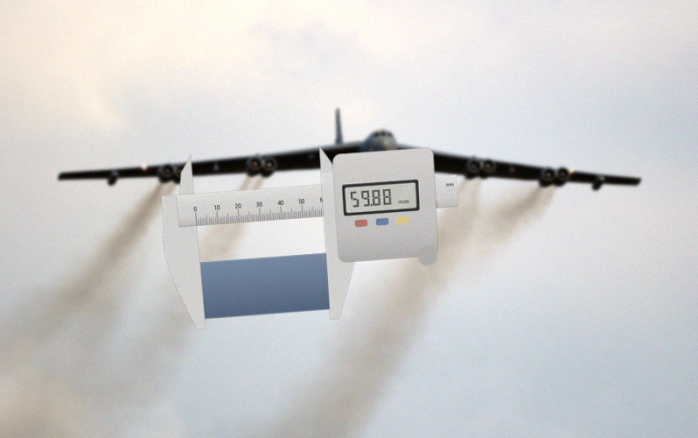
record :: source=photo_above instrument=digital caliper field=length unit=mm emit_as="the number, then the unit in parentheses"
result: 59.88 (mm)
